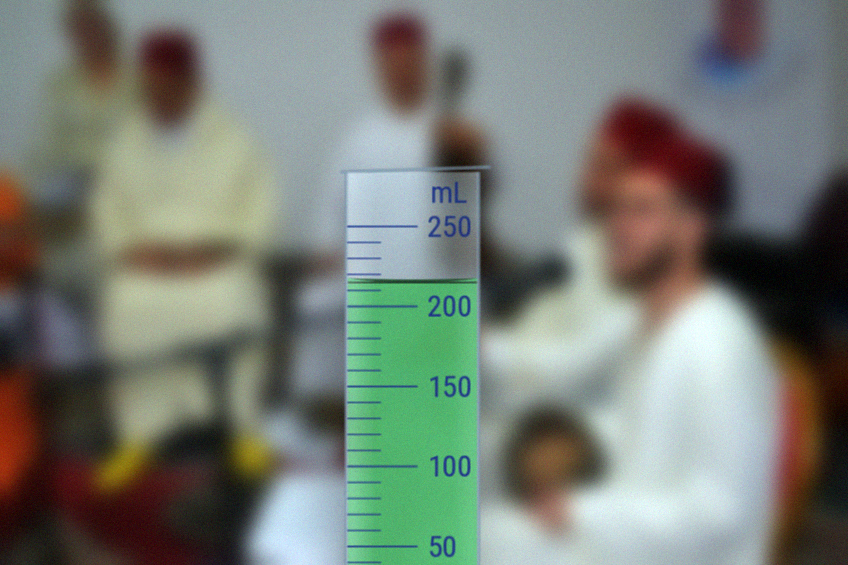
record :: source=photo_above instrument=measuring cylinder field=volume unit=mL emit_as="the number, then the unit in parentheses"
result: 215 (mL)
